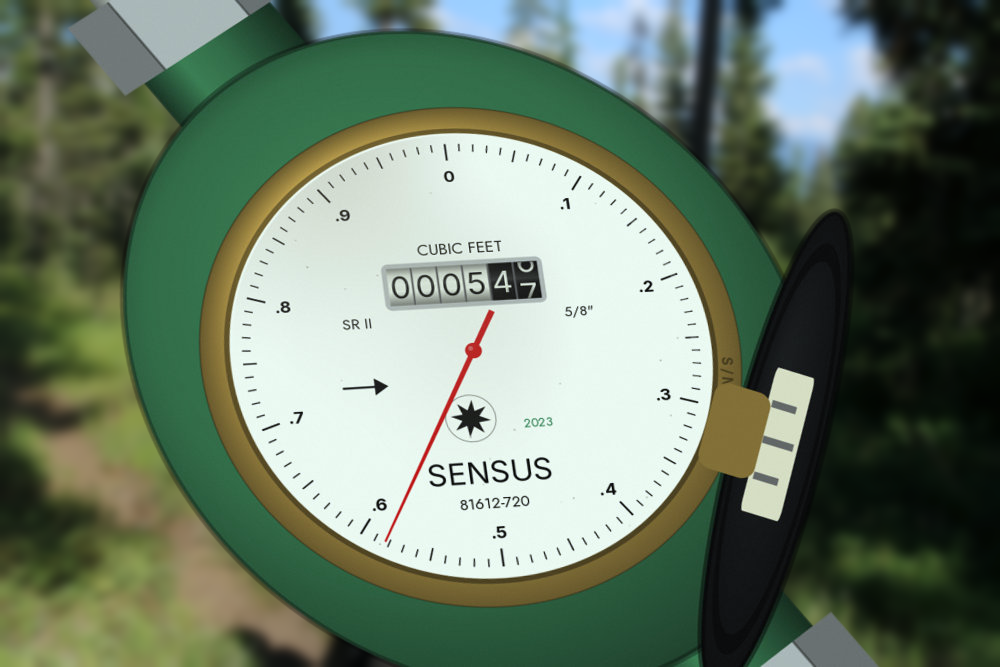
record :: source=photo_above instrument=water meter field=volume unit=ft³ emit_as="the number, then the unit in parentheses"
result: 546.58 (ft³)
